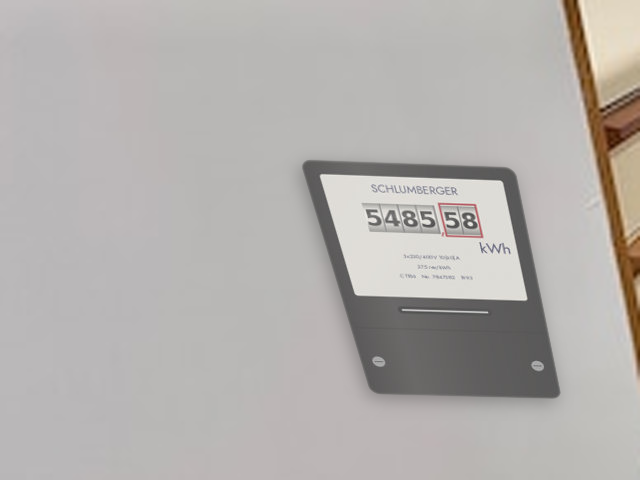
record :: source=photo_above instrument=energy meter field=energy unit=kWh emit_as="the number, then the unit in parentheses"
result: 5485.58 (kWh)
